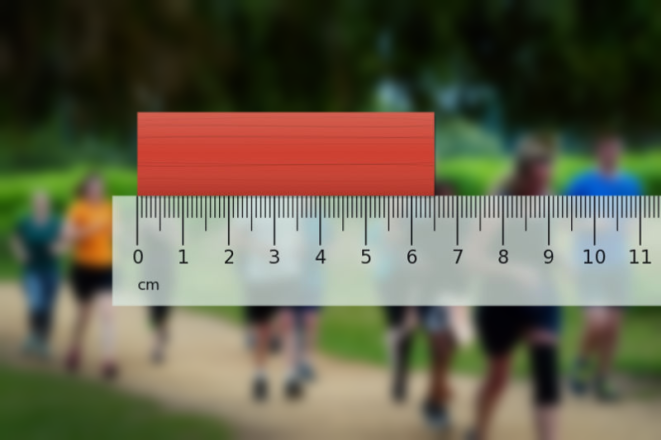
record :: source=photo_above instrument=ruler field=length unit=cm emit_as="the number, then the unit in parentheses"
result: 6.5 (cm)
